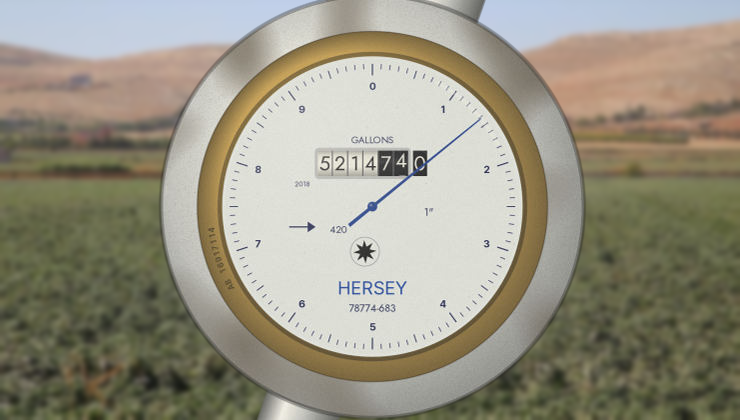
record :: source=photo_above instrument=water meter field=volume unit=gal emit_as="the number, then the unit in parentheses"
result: 5214741.4 (gal)
